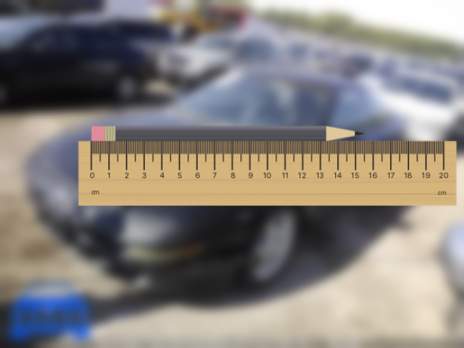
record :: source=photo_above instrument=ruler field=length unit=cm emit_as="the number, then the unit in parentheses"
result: 15.5 (cm)
